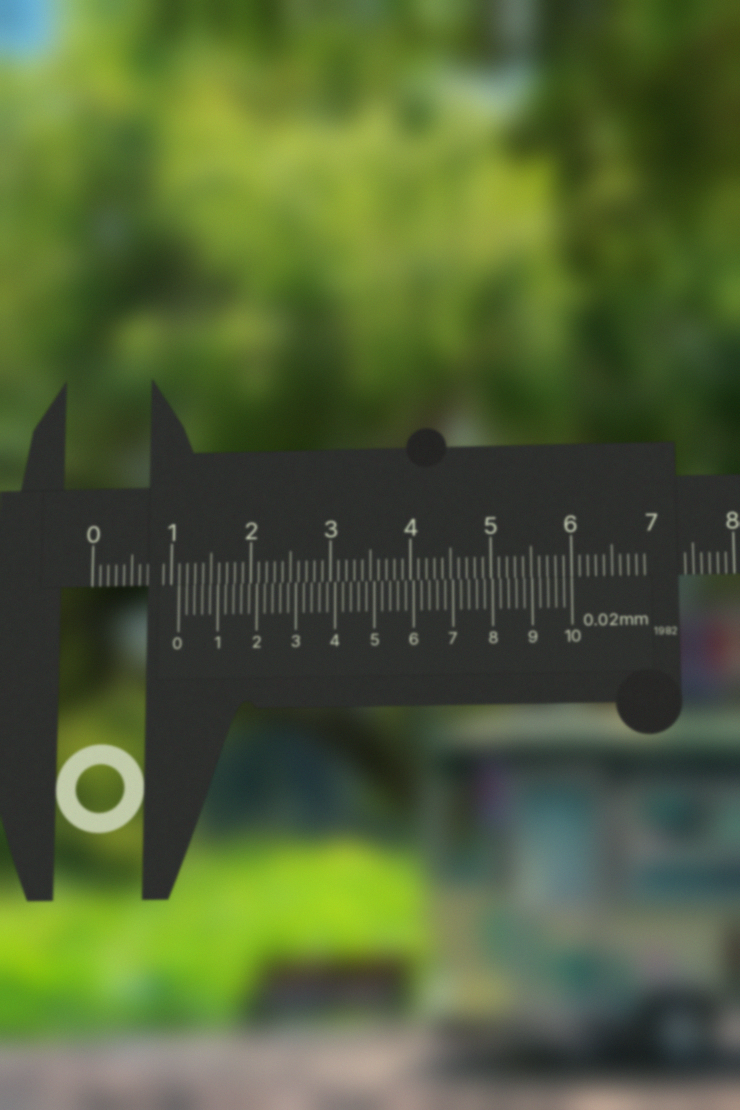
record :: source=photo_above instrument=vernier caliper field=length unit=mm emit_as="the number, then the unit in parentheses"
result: 11.0 (mm)
